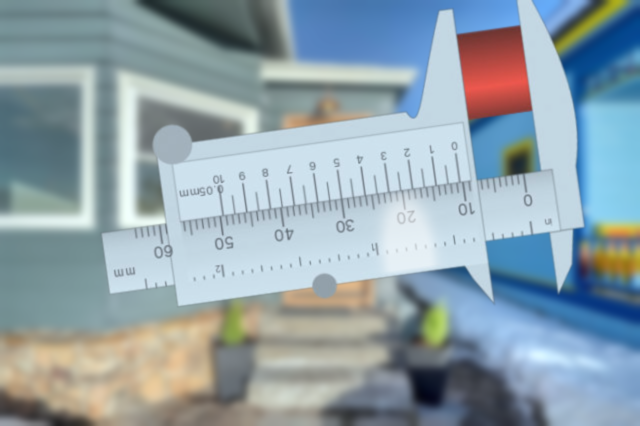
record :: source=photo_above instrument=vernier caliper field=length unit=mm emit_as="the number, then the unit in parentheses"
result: 10.5 (mm)
